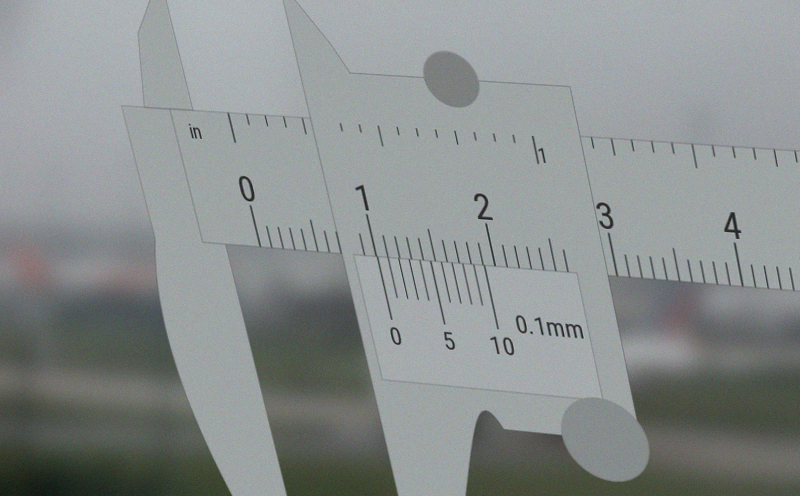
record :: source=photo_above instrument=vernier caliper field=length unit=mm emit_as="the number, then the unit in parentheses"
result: 10.1 (mm)
